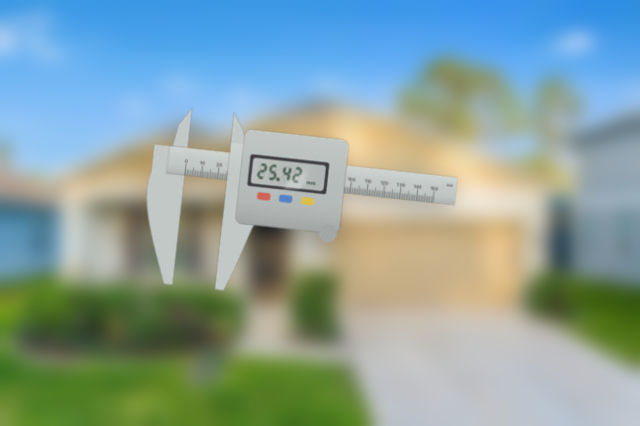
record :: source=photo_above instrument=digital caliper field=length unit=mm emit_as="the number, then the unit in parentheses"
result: 25.42 (mm)
